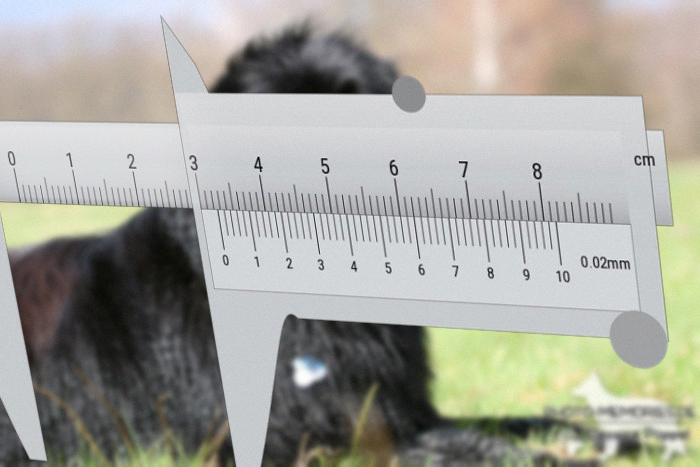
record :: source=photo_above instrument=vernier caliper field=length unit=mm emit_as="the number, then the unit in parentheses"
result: 32.6 (mm)
